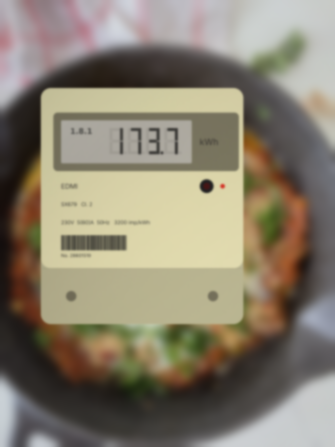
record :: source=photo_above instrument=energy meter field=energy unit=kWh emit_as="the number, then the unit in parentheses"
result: 173.7 (kWh)
